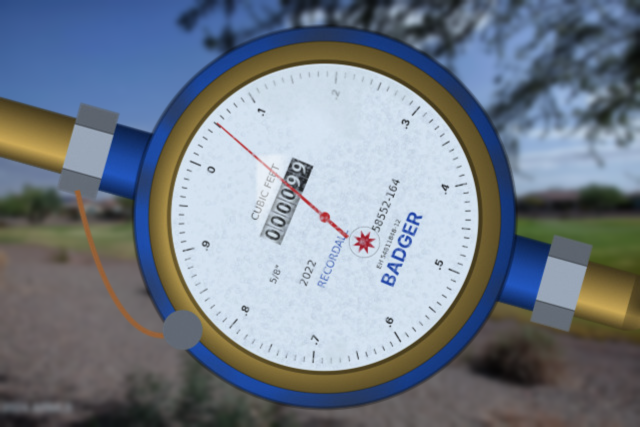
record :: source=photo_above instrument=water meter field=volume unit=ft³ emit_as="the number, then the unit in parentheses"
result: 99.05 (ft³)
